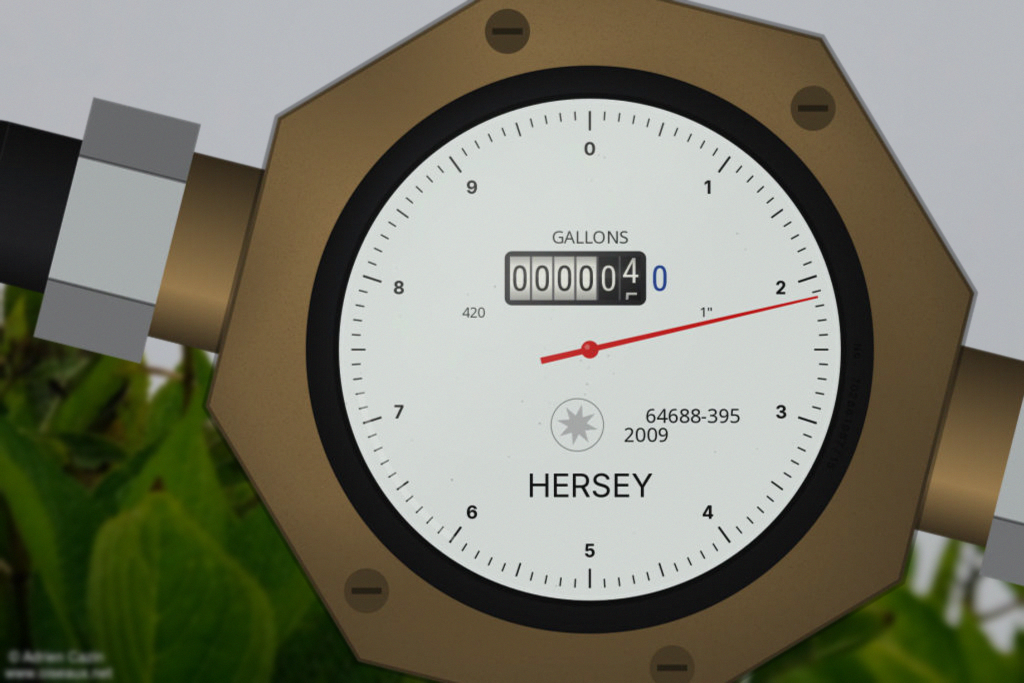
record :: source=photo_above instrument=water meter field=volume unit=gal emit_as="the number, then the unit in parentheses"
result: 42.1 (gal)
